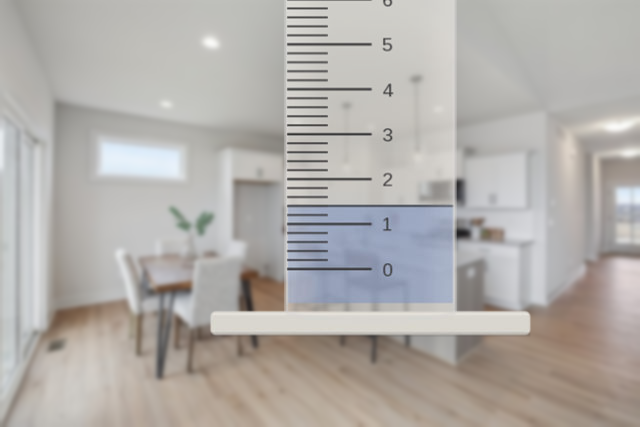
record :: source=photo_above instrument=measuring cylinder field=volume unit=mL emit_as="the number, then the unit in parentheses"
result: 1.4 (mL)
